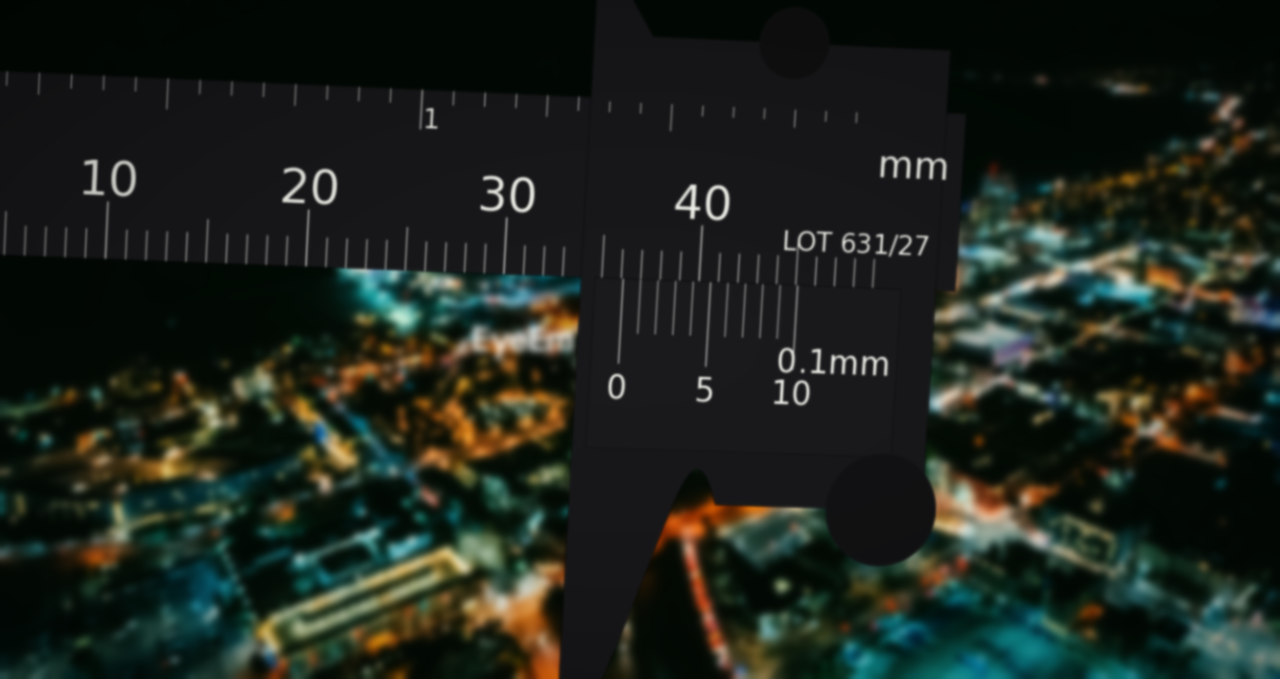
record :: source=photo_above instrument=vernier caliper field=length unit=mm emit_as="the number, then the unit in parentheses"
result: 36.1 (mm)
